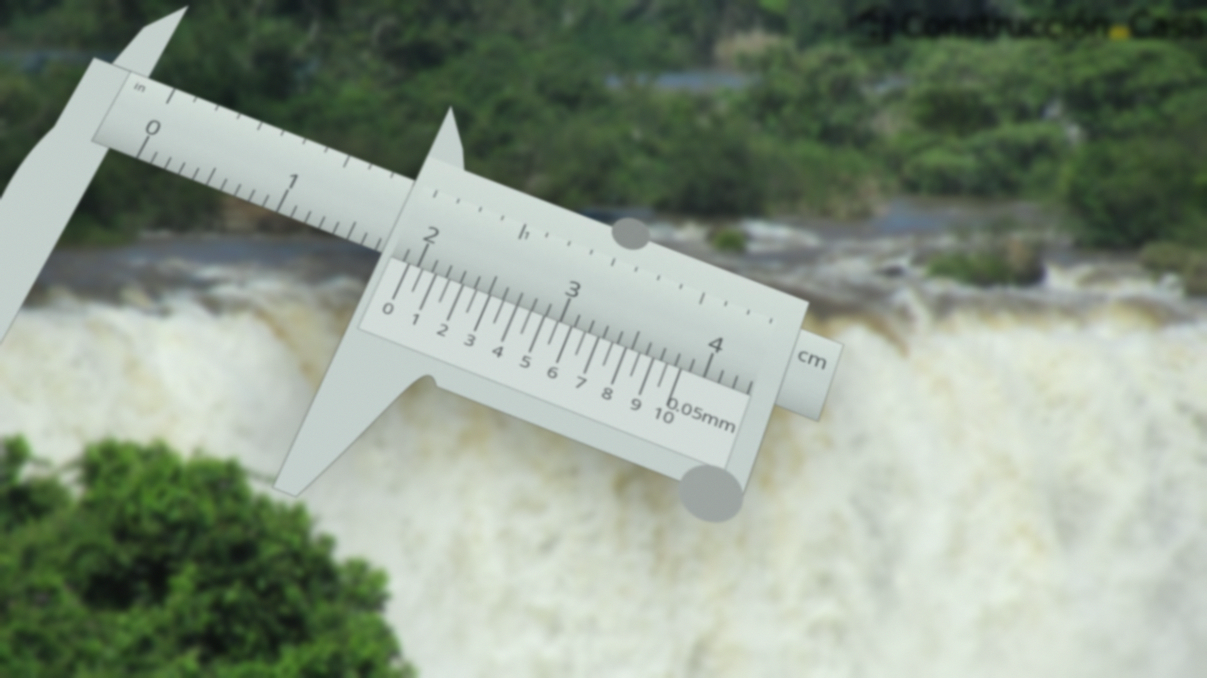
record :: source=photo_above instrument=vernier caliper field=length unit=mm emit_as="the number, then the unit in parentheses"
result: 19.4 (mm)
